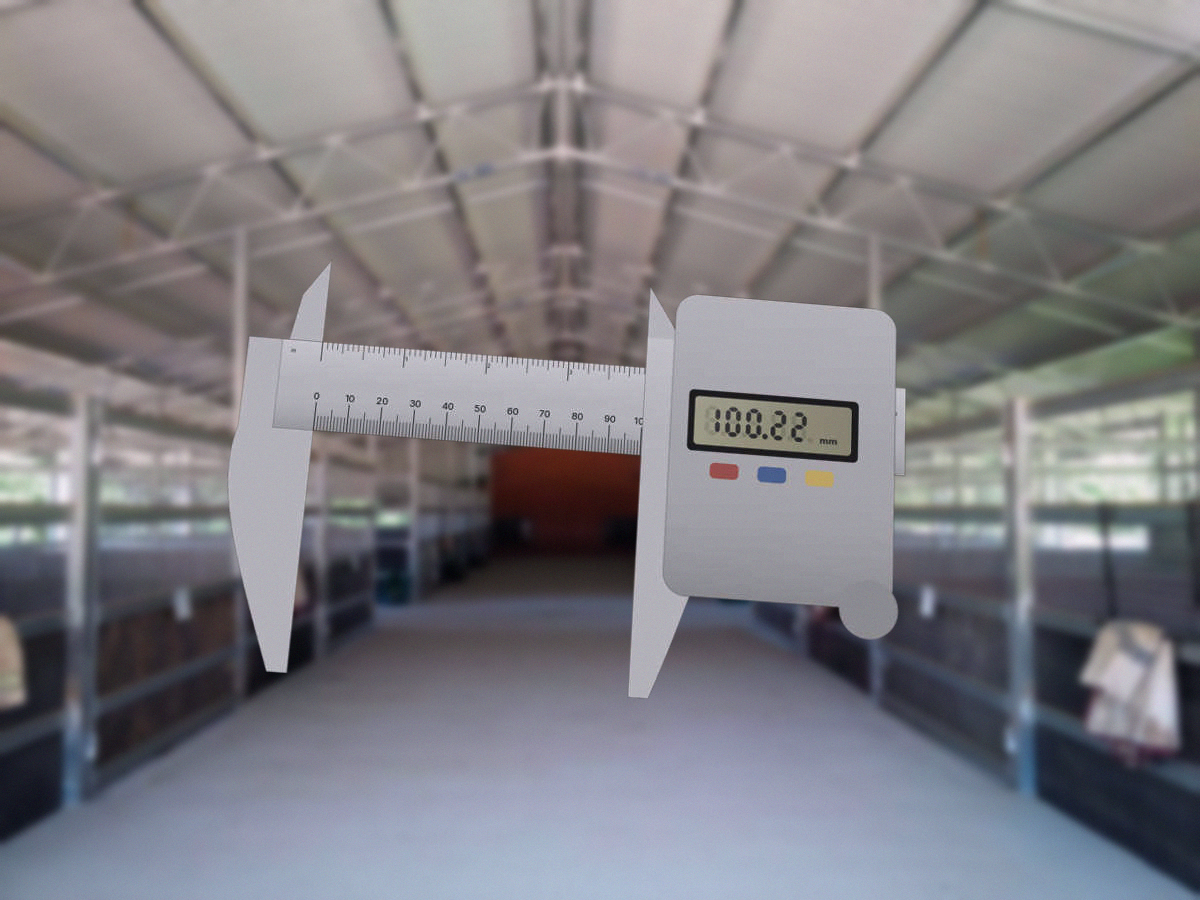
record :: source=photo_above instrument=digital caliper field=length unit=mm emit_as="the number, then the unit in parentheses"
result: 100.22 (mm)
